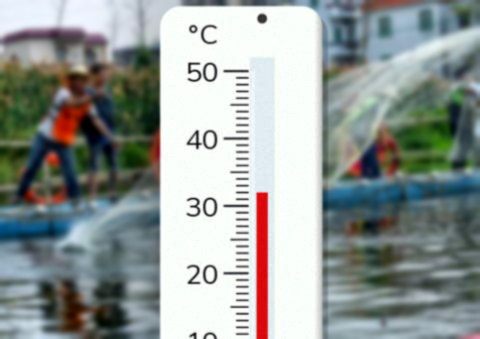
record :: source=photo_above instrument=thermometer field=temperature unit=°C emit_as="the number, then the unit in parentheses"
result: 32 (°C)
